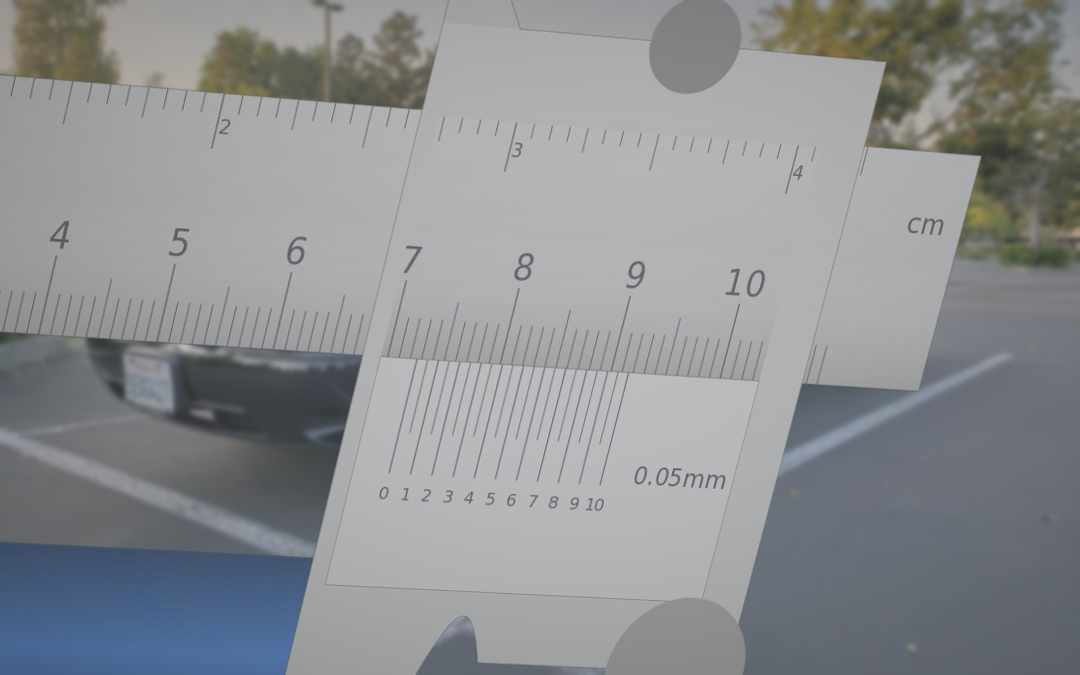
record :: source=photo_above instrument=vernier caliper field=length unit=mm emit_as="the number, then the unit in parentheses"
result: 72.6 (mm)
